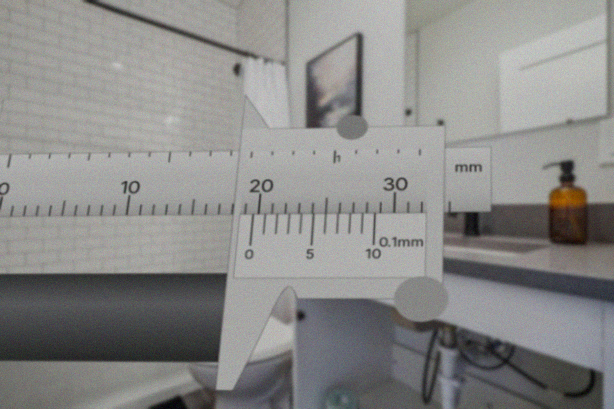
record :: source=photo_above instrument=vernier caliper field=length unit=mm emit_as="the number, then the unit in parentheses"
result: 19.6 (mm)
